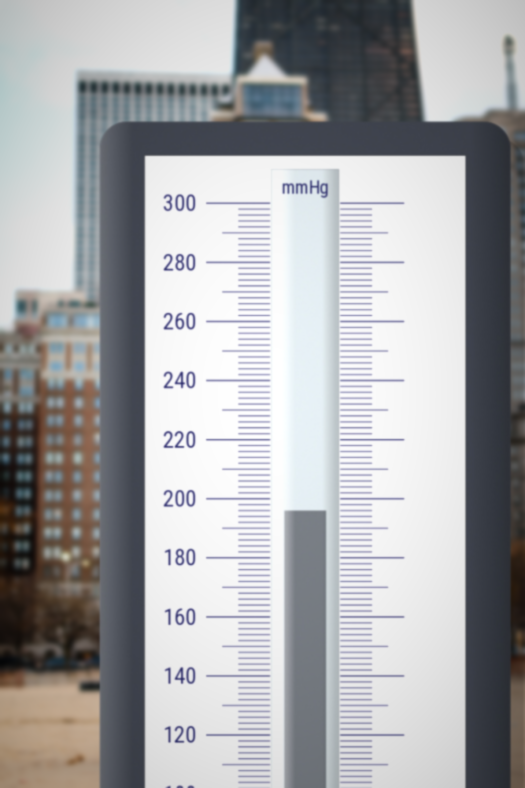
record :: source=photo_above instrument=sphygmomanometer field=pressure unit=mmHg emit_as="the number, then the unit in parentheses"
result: 196 (mmHg)
